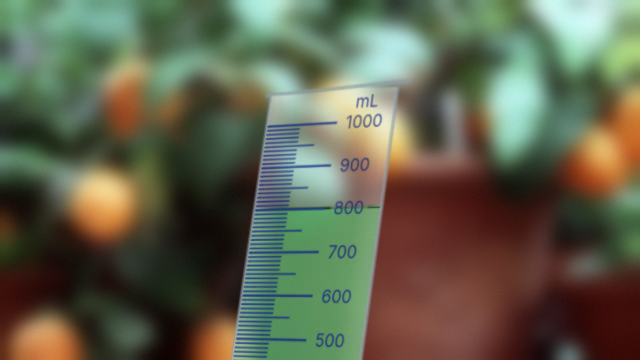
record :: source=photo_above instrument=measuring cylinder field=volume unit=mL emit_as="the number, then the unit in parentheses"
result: 800 (mL)
